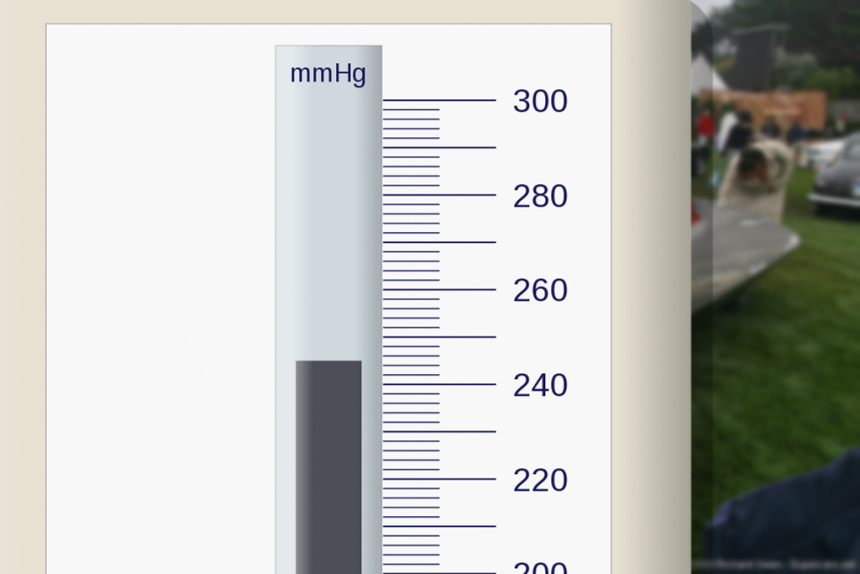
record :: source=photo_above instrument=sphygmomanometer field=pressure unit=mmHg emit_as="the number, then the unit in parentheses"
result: 245 (mmHg)
